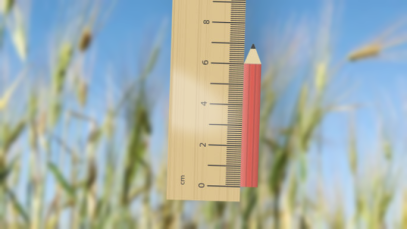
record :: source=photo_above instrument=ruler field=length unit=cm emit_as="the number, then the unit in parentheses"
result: 7 (cm)
